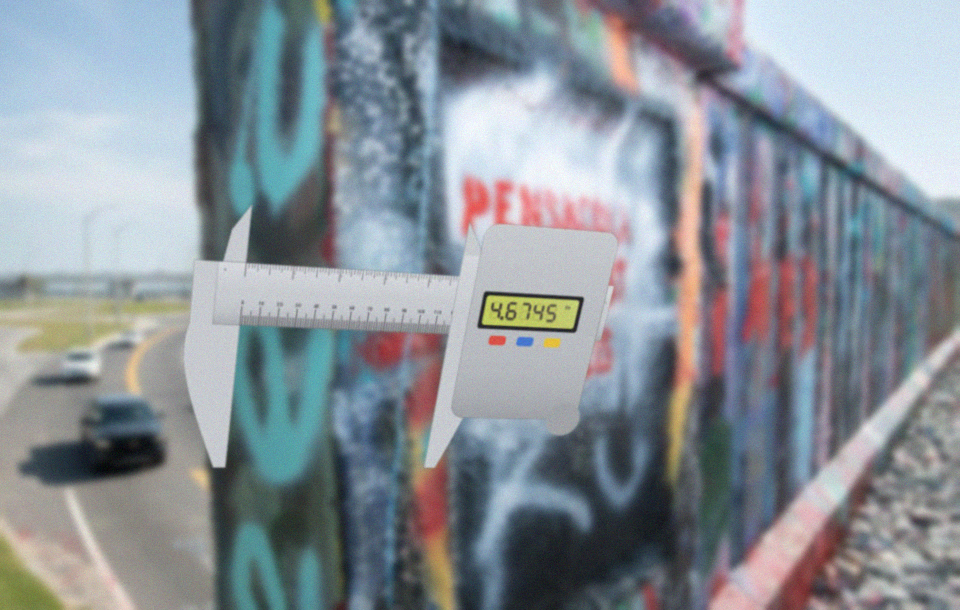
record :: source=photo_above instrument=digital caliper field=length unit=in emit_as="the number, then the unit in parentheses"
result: 4.6745 (in)
